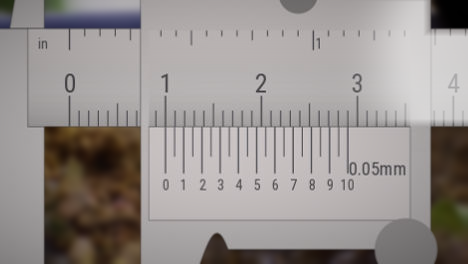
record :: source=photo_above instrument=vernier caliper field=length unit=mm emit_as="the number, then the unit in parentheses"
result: 10.0 (mm)
